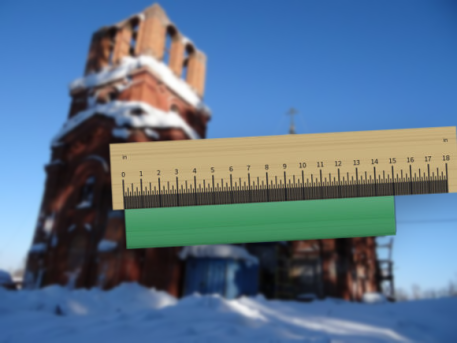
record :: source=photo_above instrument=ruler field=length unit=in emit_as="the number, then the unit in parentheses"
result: 15 (in)
